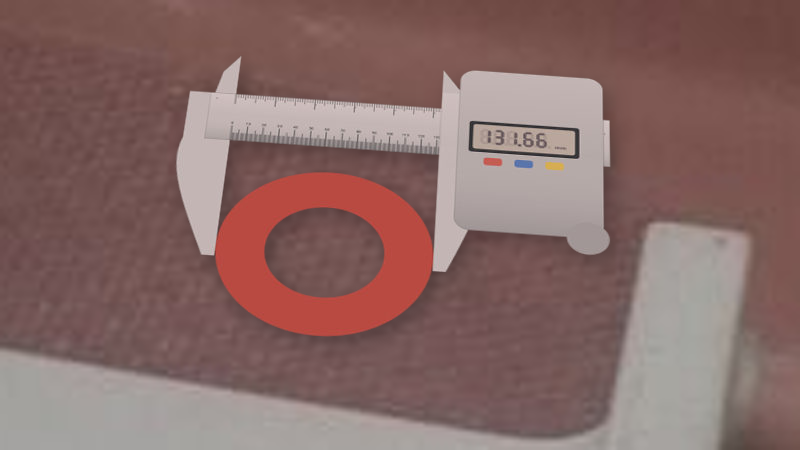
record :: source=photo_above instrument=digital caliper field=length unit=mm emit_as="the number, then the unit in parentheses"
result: 131.66 (mm)
